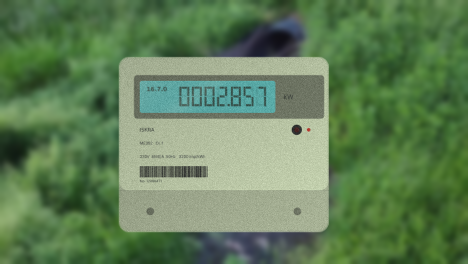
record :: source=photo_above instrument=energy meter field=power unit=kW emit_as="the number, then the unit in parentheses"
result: 2.857 (kW)
